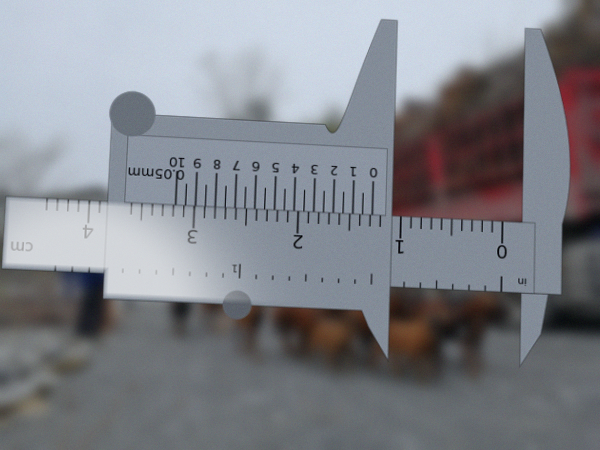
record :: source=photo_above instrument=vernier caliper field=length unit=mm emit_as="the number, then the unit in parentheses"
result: 12.8 (mm)
